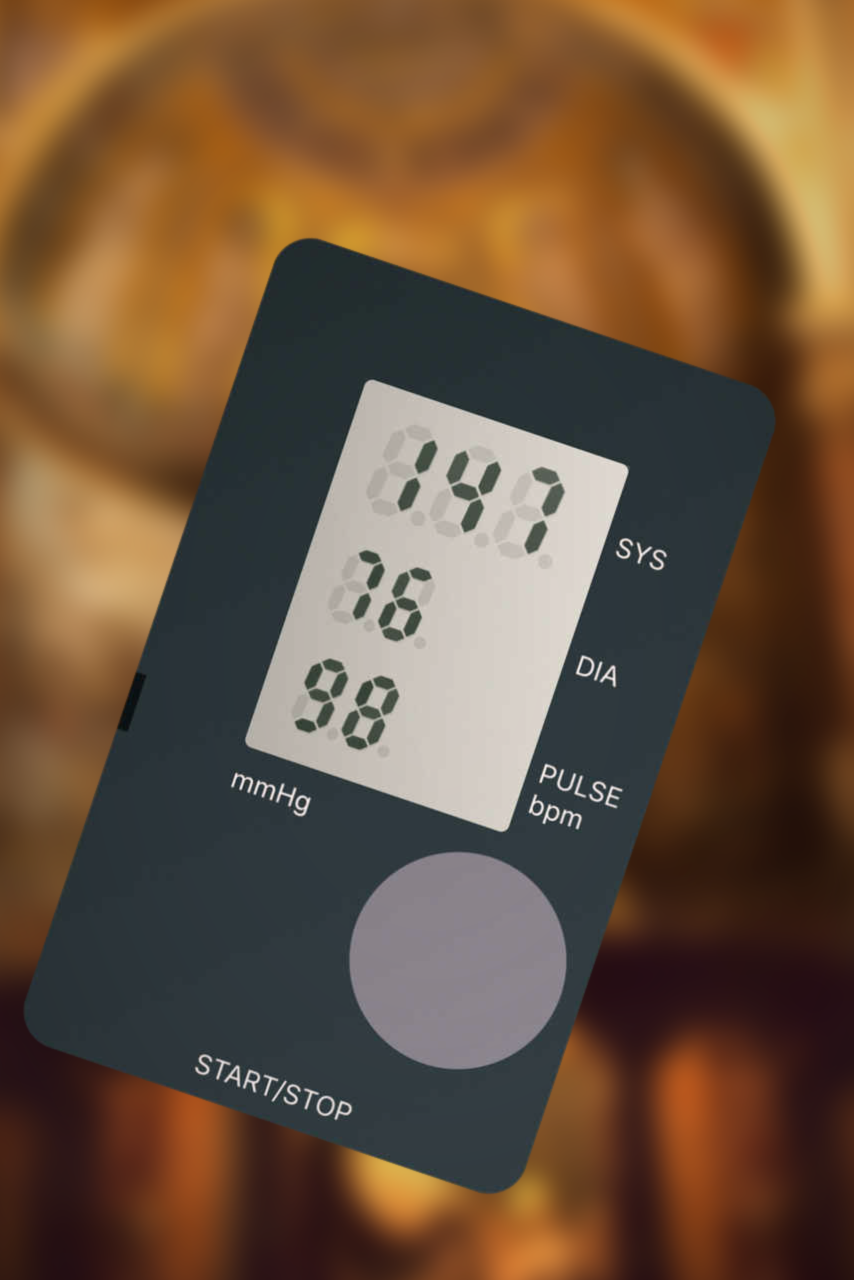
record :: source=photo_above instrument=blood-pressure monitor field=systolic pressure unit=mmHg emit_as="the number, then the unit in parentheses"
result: 147 (mmHg)
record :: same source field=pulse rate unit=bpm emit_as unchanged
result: 98 (bpm)
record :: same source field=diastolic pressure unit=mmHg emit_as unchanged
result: 76 (mmHg)
